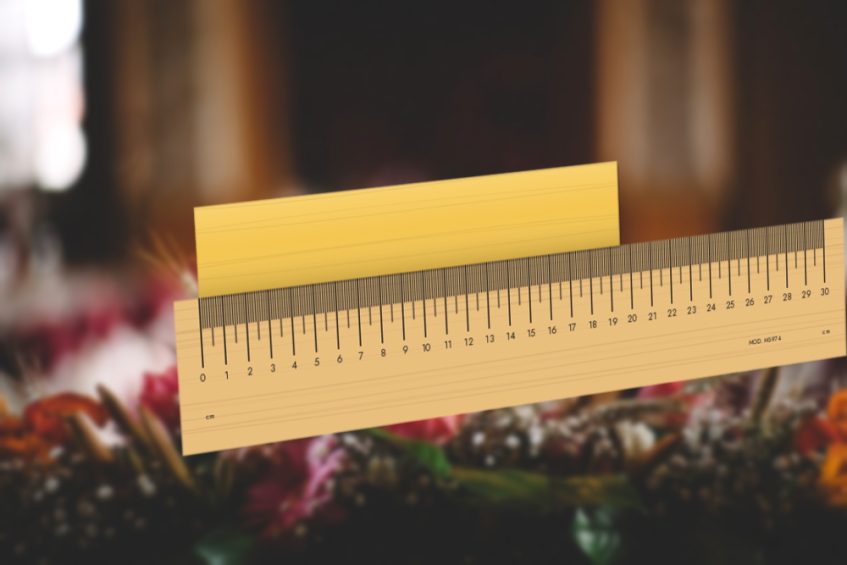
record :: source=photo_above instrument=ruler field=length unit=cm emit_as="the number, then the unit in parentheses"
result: 19.5 (cm)
